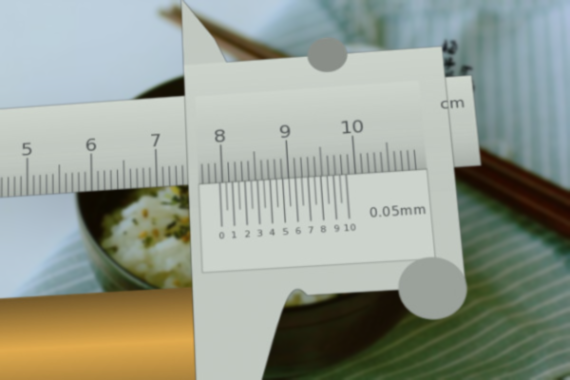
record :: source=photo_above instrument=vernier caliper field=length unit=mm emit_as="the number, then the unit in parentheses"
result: 79.6 (mm)
